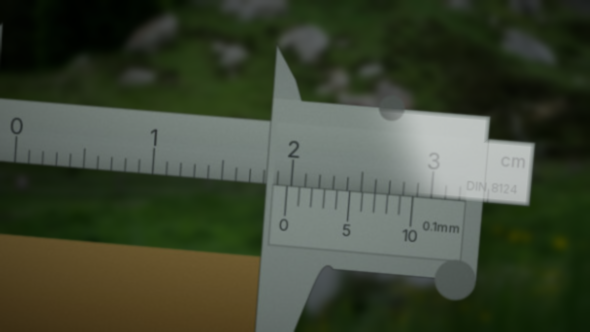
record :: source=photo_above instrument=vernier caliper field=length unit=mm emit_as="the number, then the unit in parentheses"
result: 19.7 (mm)
